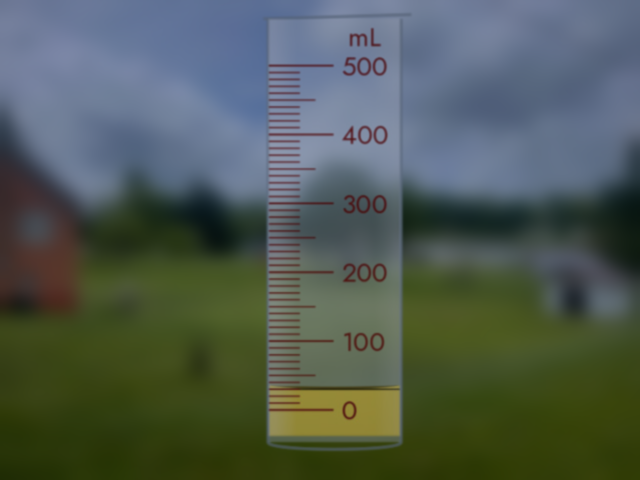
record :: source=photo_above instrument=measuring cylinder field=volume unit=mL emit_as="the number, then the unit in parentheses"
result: 30 (mL)
